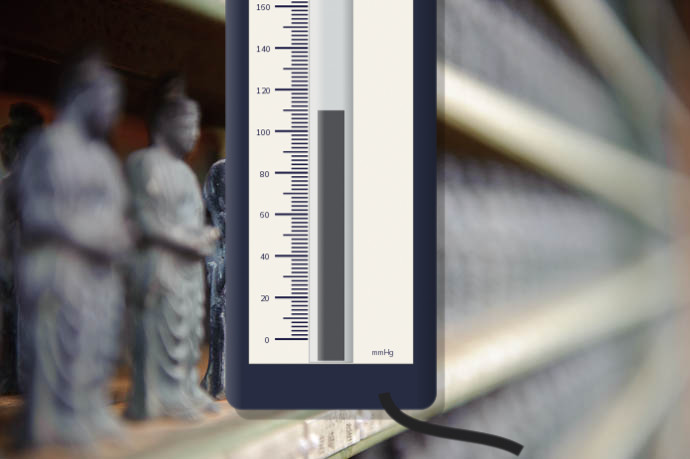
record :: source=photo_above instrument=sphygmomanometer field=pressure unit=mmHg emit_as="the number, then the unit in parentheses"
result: 110 (mmHg)
